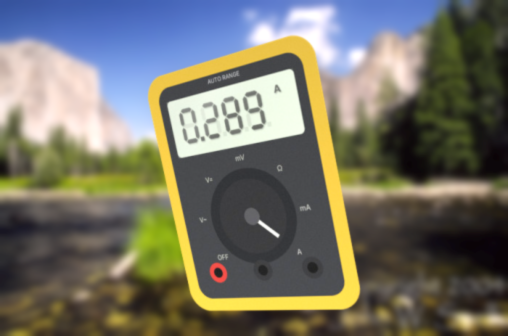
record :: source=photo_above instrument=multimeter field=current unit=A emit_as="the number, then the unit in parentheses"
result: 0.289 (A)
